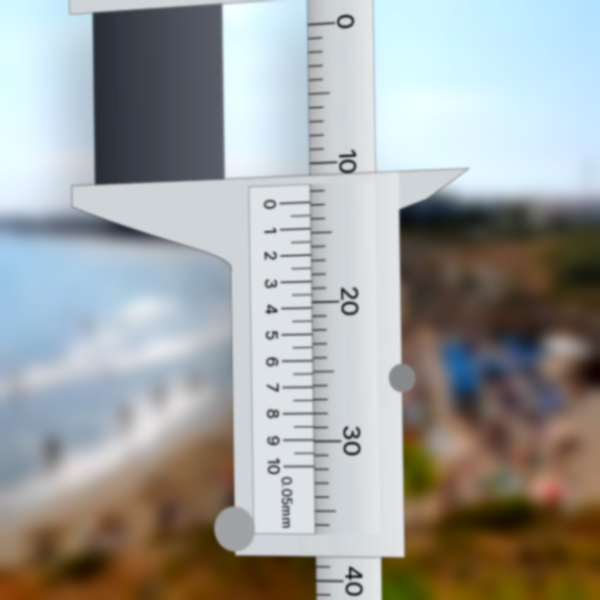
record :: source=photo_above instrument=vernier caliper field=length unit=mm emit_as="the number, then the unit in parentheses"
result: 12.8 (mm)
